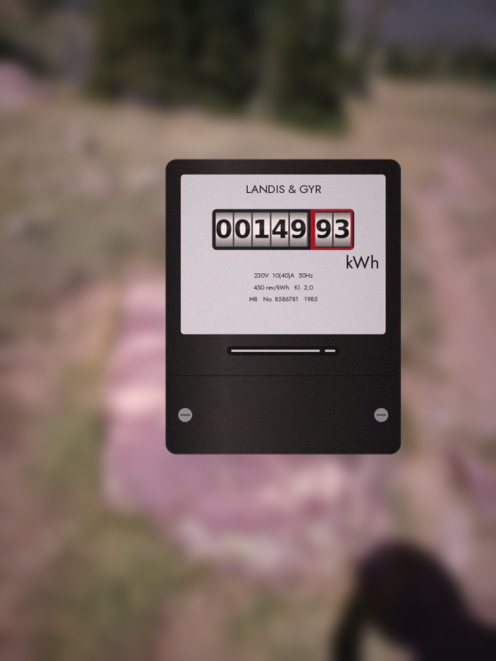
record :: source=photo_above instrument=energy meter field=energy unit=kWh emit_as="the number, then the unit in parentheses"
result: 149.93 (kWh)
